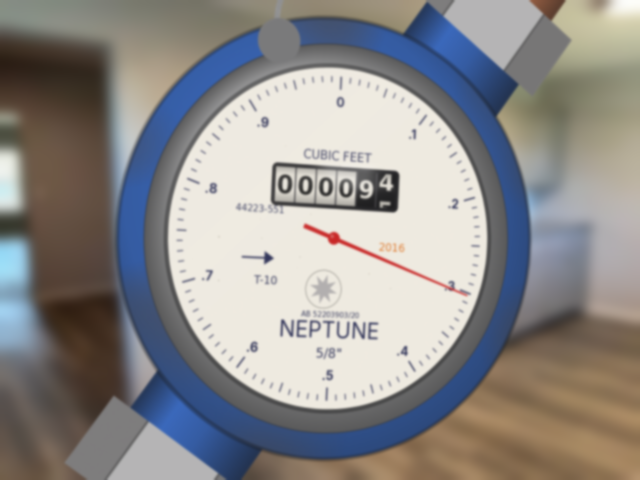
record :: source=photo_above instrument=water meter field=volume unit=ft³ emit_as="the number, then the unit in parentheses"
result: 94.30 (ft³)
